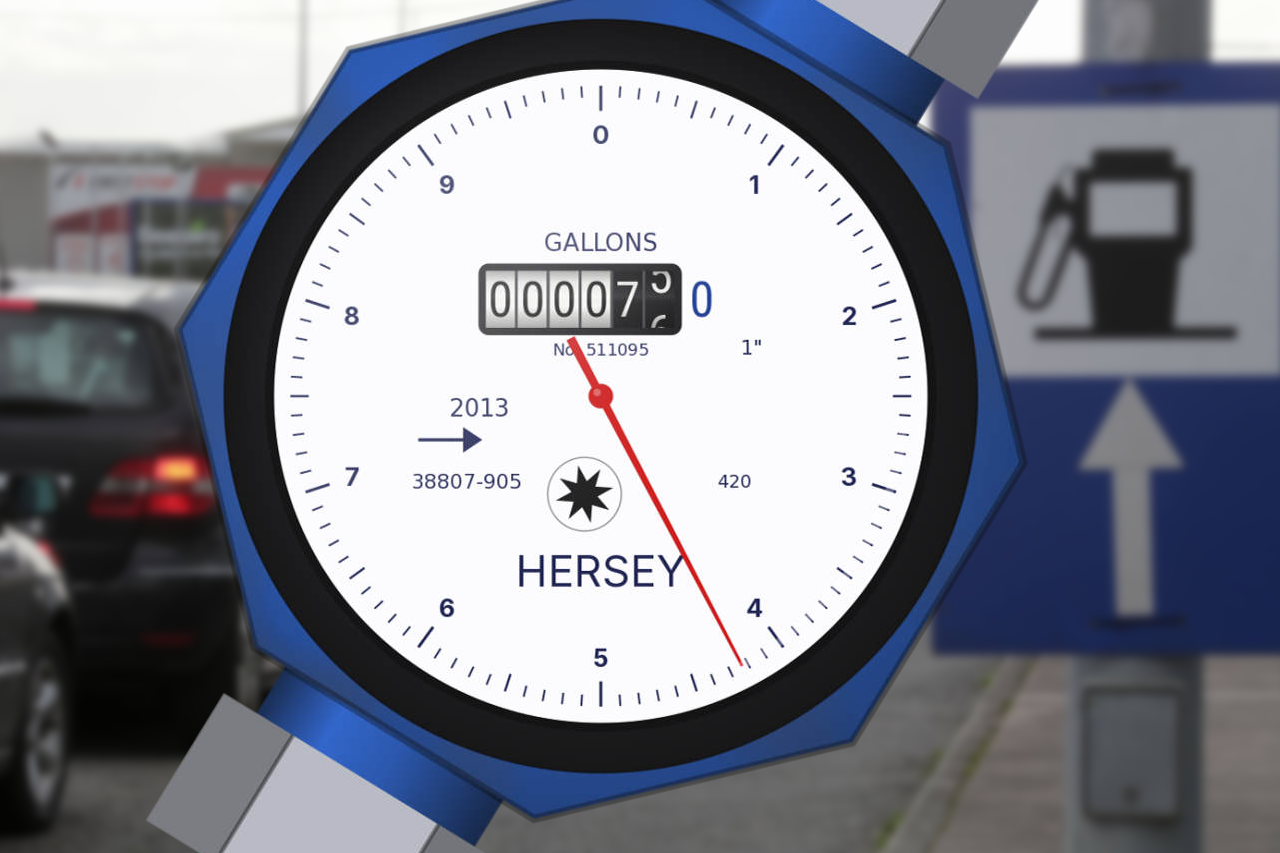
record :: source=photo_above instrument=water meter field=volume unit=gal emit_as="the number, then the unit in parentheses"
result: 754.2 (gal)
